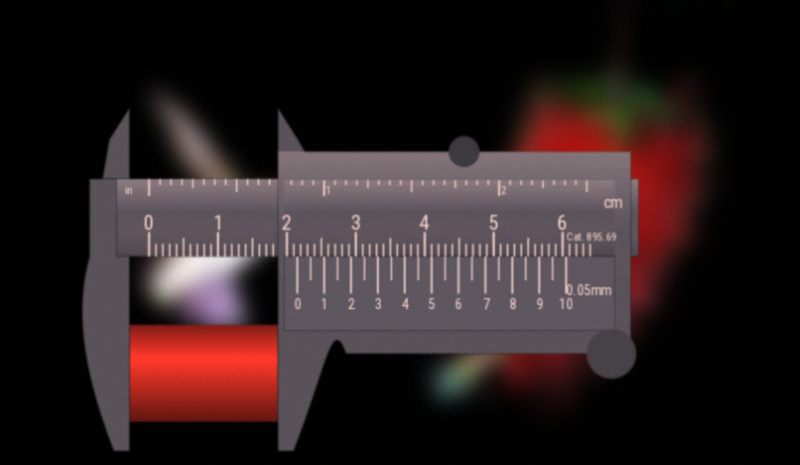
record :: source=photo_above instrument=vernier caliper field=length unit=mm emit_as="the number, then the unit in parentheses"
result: 21.5 (mm)
